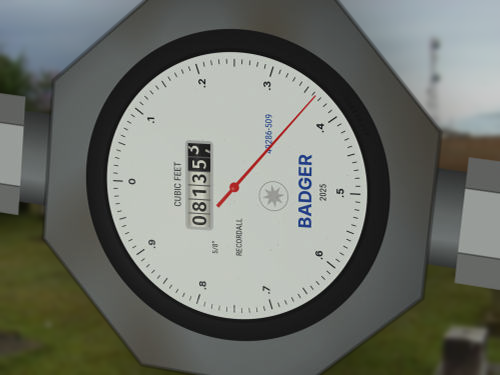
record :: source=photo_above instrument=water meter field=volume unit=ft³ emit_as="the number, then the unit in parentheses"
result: 81353.36 (ft³)
